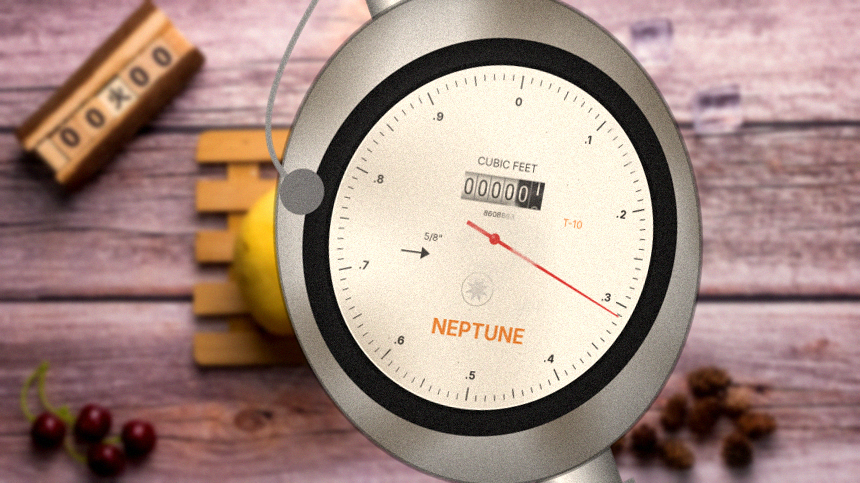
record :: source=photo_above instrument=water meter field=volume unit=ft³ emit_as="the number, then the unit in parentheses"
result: 1.31 (ft³)
